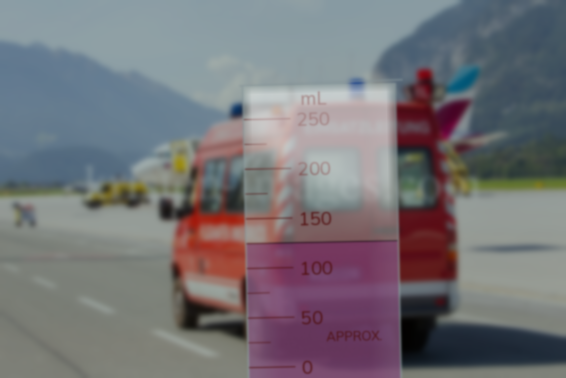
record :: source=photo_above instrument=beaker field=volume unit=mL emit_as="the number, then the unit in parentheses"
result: 125 (mL)
